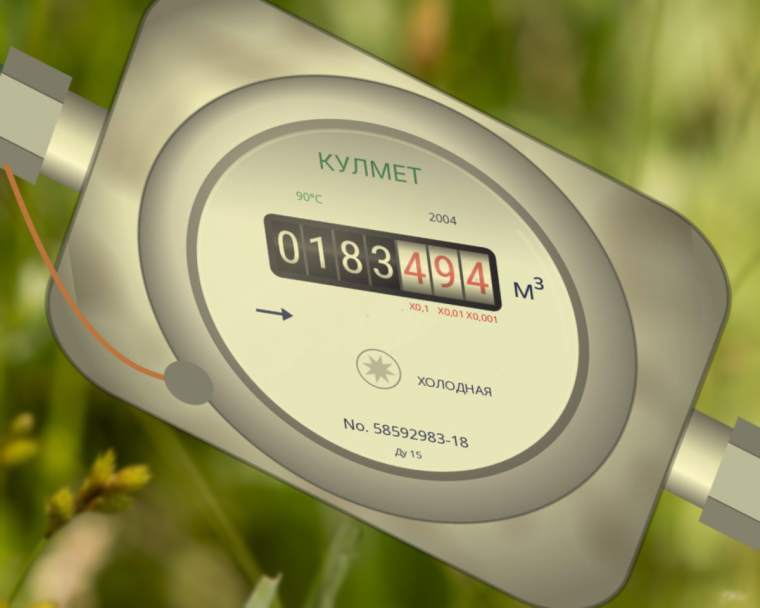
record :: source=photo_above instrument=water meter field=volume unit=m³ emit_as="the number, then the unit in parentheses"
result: 183.494 (m³)
